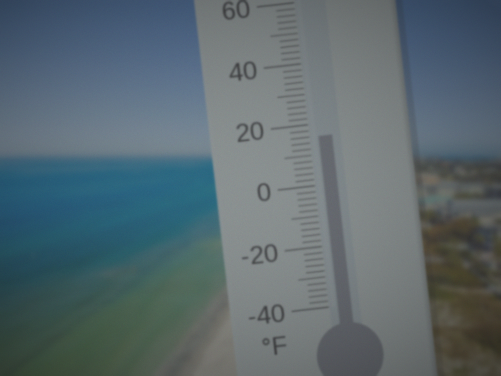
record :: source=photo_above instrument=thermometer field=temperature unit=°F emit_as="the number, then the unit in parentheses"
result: 16 (°F)
